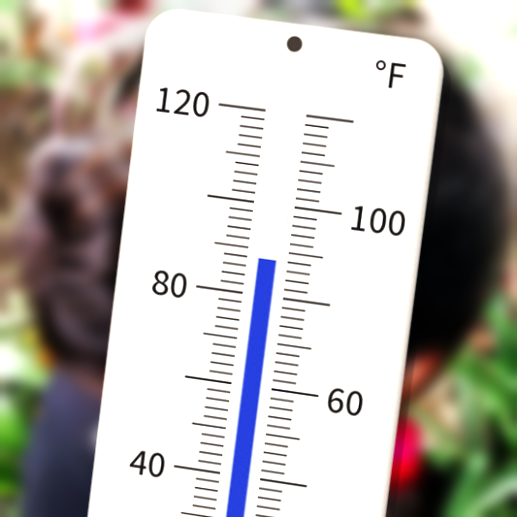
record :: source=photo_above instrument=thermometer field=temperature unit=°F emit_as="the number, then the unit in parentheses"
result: 88 (°F)
